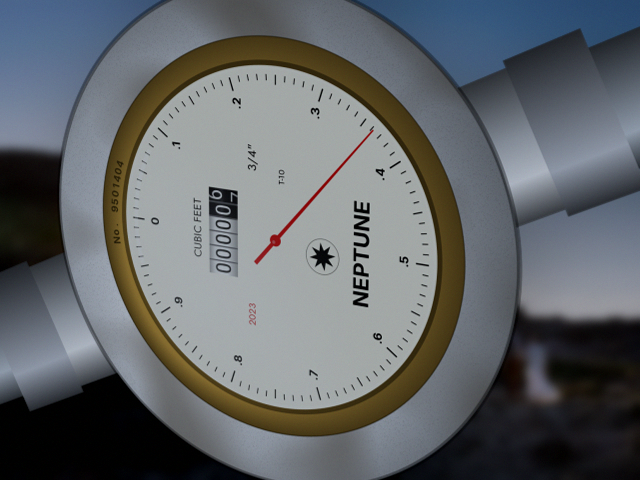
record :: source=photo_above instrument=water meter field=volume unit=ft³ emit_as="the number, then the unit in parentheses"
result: 6.36 (ft³)
